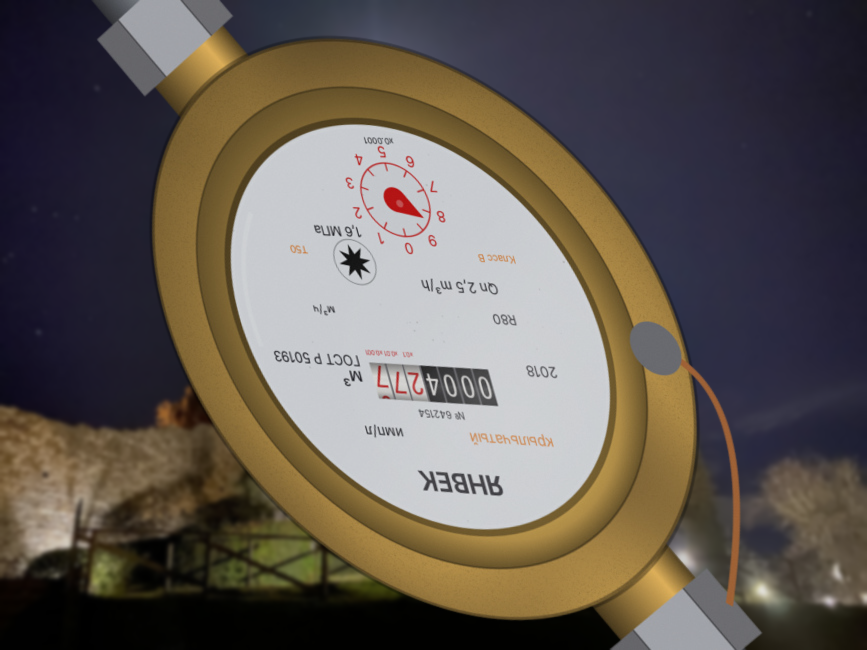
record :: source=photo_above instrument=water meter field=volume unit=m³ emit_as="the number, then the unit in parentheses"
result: 4.2768 (m³)
